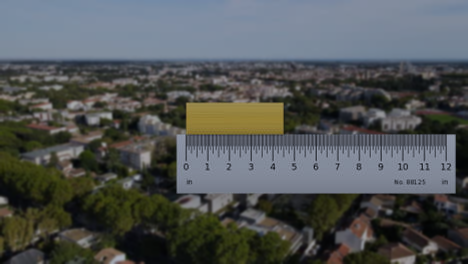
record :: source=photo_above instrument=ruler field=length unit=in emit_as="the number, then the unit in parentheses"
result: 4.5 (in)
